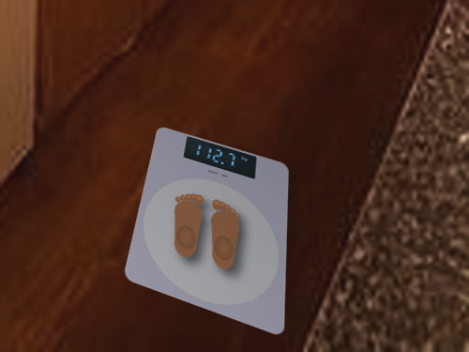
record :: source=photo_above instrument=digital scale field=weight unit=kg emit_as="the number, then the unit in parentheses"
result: 112.7 (kg)
